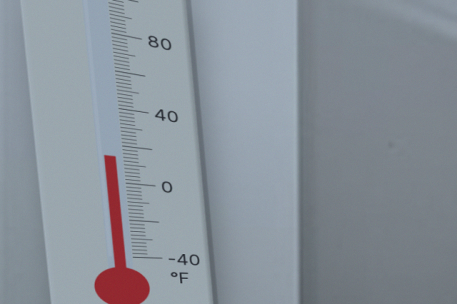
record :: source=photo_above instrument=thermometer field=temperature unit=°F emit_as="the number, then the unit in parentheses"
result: 14 (°F)
